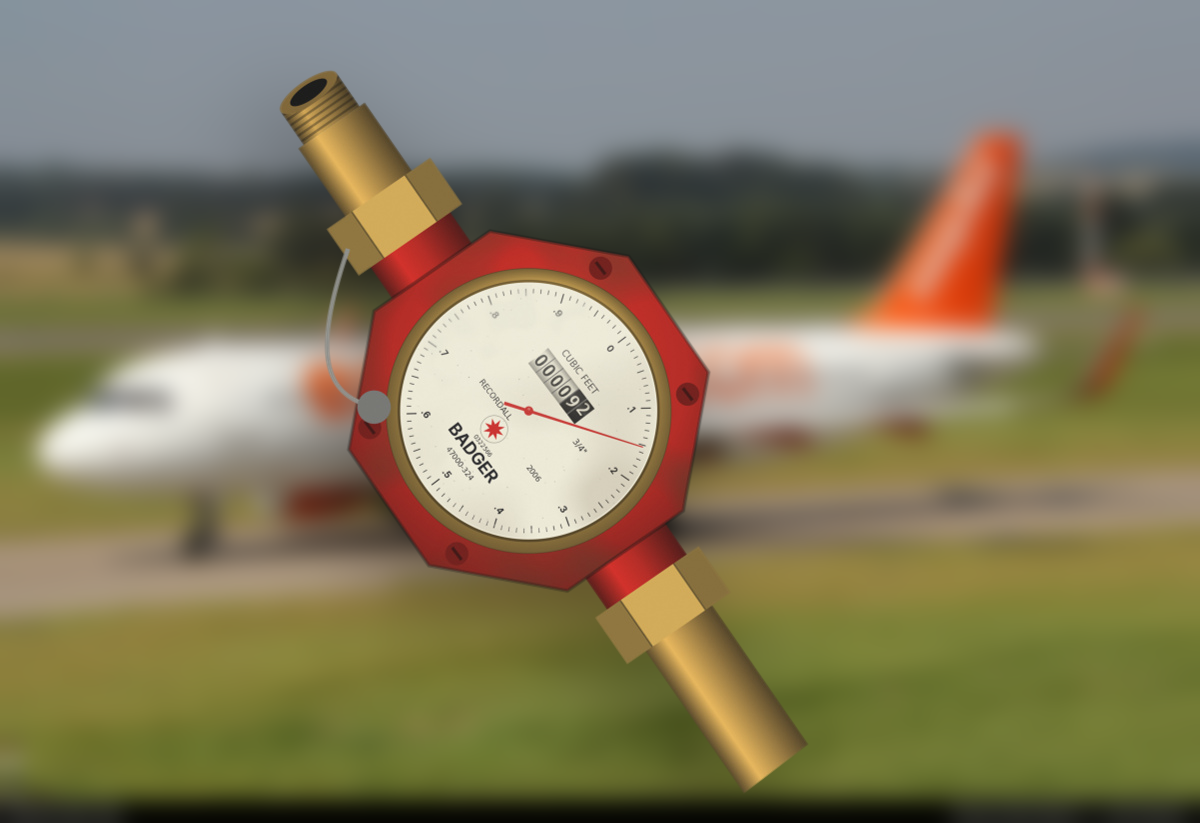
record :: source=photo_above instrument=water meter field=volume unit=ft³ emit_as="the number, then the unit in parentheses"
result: 92.15 (ft³)
